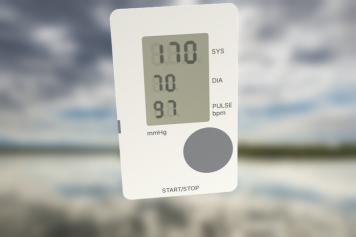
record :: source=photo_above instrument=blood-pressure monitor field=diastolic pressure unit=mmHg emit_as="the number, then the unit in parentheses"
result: 70 (mmHg)
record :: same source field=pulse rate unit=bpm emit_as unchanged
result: 97 (bpm)
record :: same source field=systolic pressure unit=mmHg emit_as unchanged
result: 170 (mmHg)
